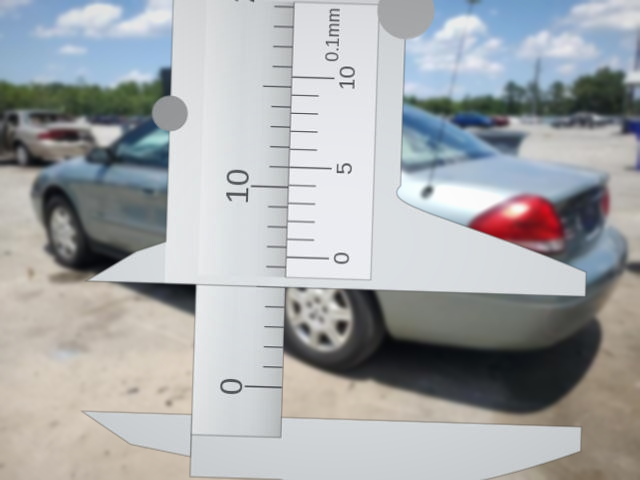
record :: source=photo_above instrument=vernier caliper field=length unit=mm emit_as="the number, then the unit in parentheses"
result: 6.5 (mm)
